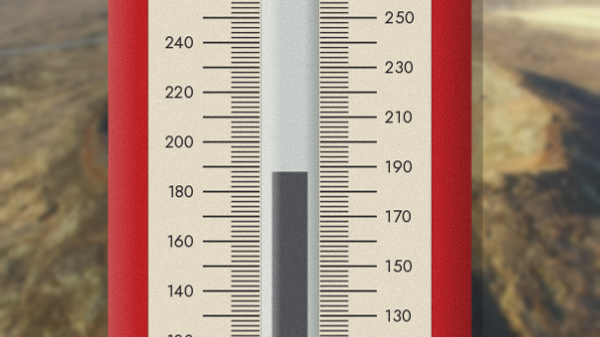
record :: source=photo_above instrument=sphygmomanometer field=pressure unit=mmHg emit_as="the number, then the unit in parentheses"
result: 188 (mmHg)
